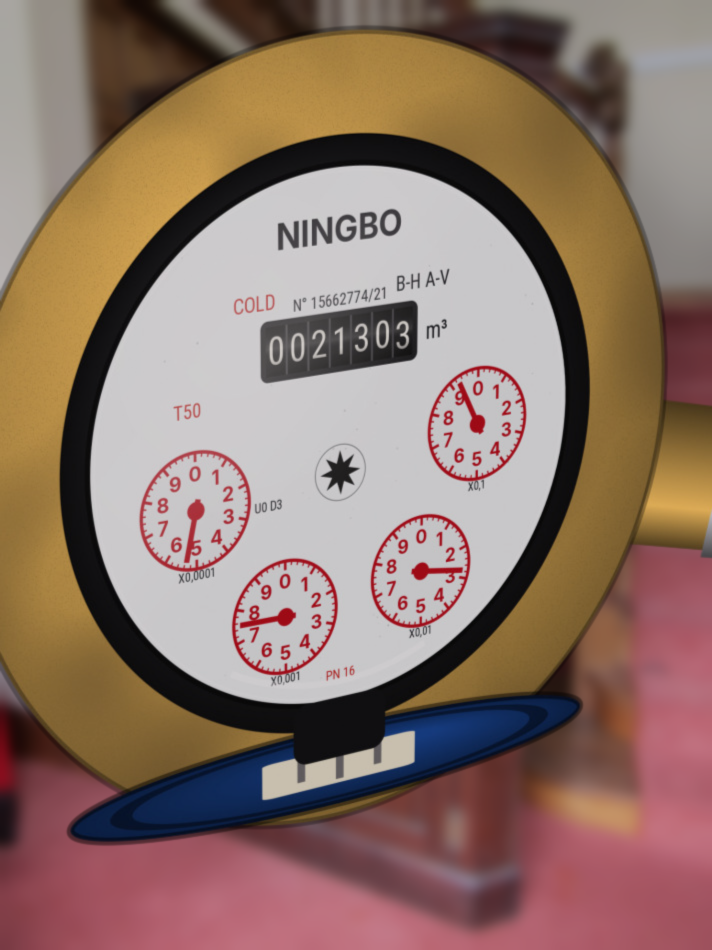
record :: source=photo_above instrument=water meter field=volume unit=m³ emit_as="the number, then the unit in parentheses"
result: 21302.9275 (m³)
